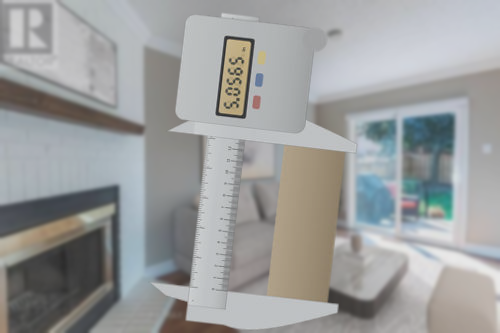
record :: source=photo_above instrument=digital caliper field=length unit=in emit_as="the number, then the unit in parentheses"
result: 5.0565 (in)
